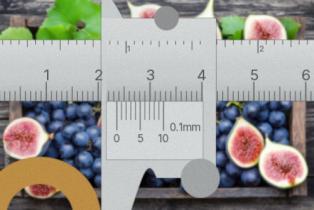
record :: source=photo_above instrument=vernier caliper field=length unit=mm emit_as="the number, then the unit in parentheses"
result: 23.6 (mm)
